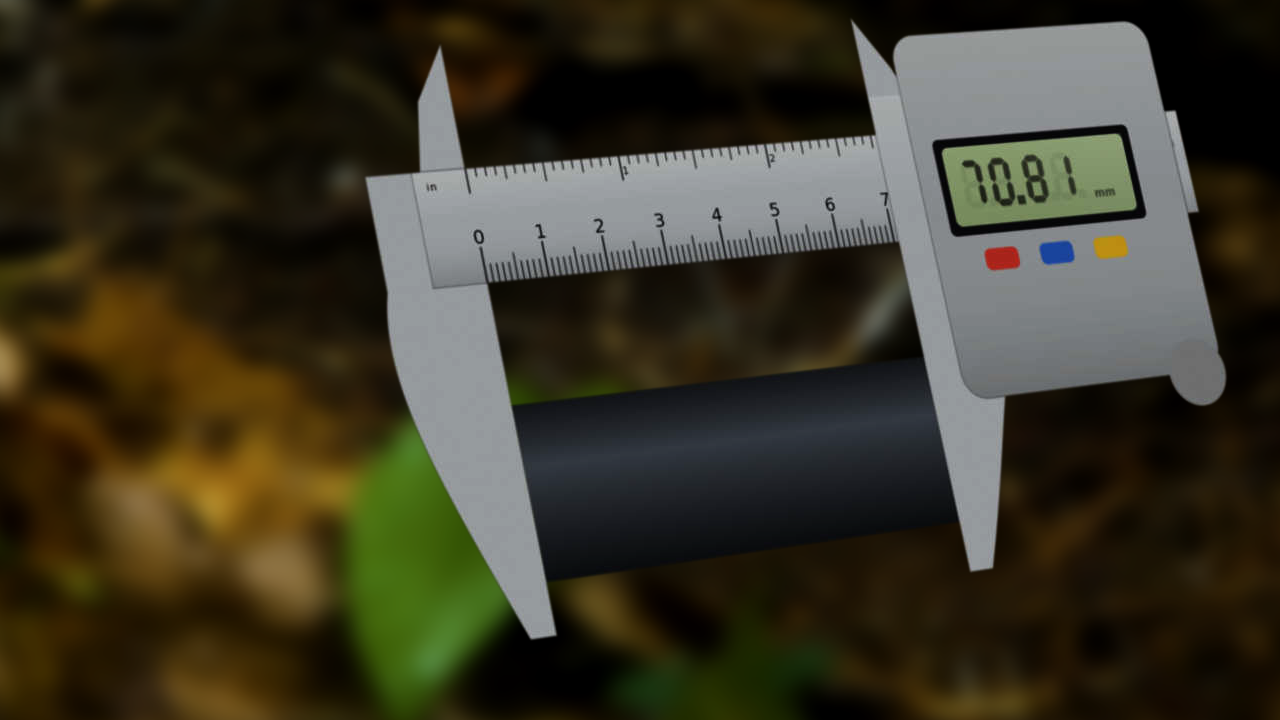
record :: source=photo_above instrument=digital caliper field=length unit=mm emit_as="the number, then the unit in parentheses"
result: 70.81 (mm)
